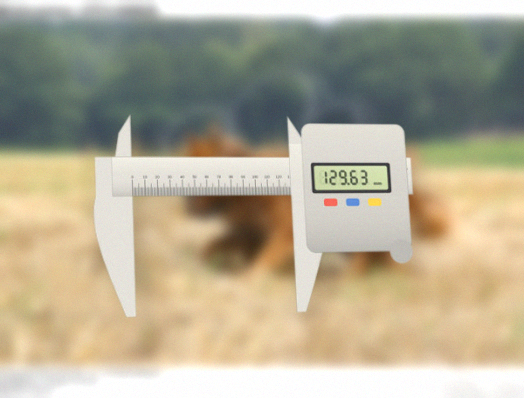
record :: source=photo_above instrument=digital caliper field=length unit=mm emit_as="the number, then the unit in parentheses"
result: 129.63 (mm)
